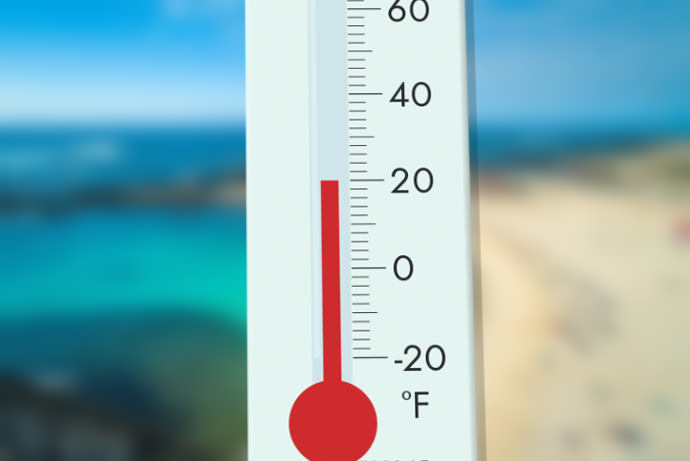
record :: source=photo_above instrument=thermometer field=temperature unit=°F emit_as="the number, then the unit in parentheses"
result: 20 (°F)
